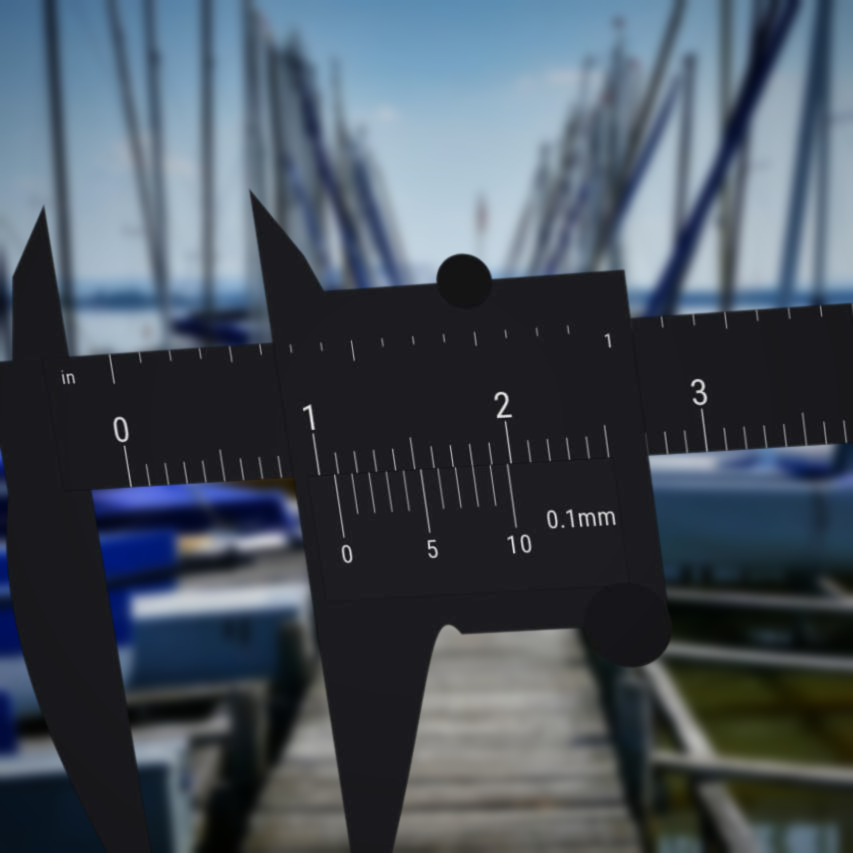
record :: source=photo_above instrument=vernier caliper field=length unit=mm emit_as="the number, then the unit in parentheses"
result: 10.8 (mm)
